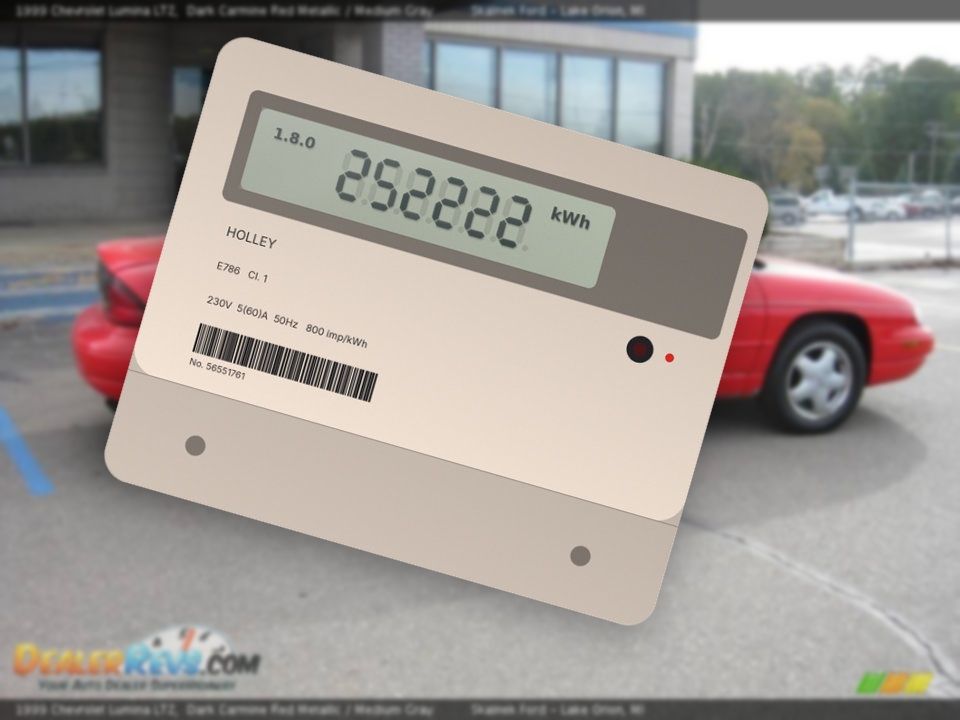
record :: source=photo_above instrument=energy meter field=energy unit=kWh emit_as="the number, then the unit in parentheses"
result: 252222 (kWh)
